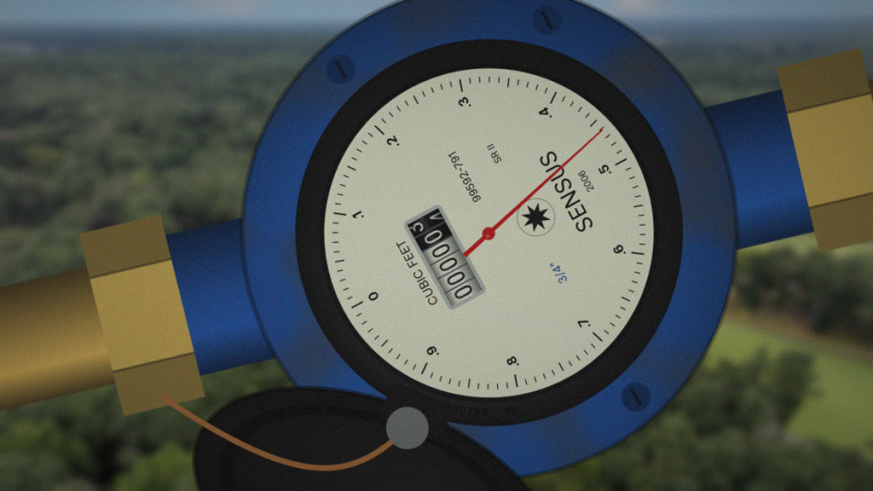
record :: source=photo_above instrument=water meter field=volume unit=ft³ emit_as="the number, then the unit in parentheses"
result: 3.46 (ft³)
